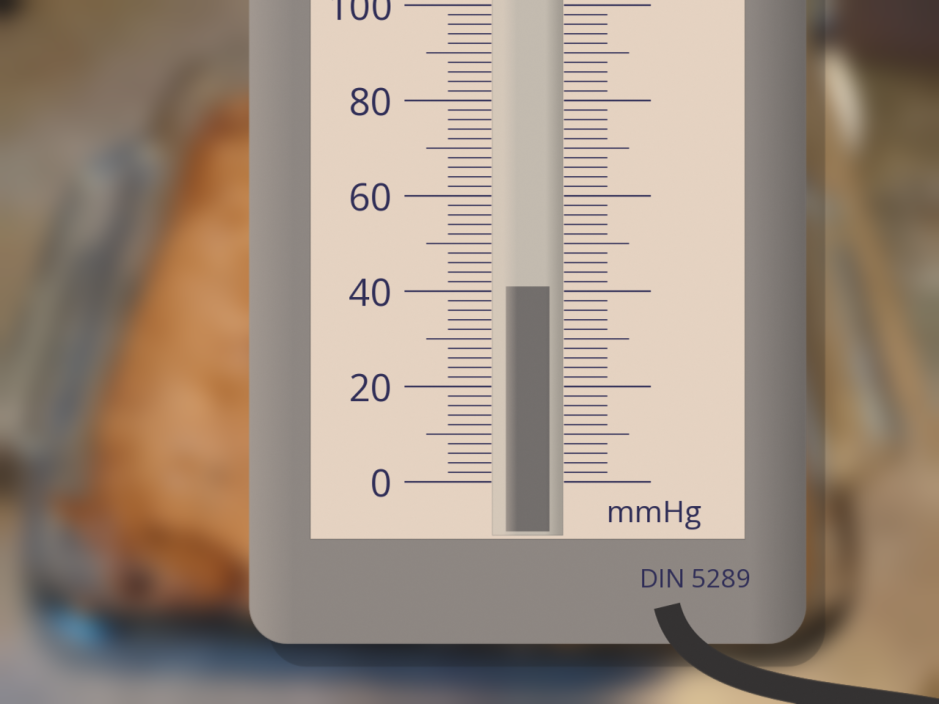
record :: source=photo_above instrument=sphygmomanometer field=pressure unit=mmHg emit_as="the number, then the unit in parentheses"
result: 41 (mmHg)
